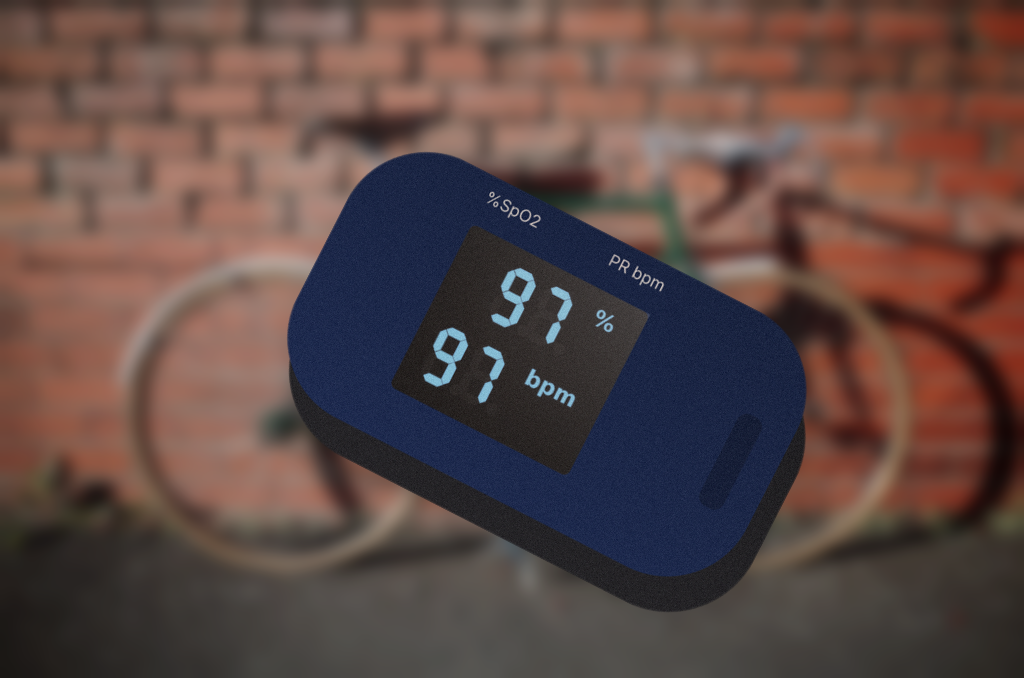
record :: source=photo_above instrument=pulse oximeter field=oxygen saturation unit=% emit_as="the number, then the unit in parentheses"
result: 97 (%)
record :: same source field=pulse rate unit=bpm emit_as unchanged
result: 97 (bpm)
